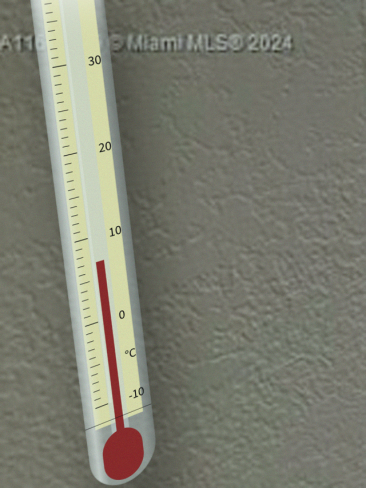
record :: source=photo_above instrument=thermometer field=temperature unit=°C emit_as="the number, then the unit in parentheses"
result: 7 (°C)
